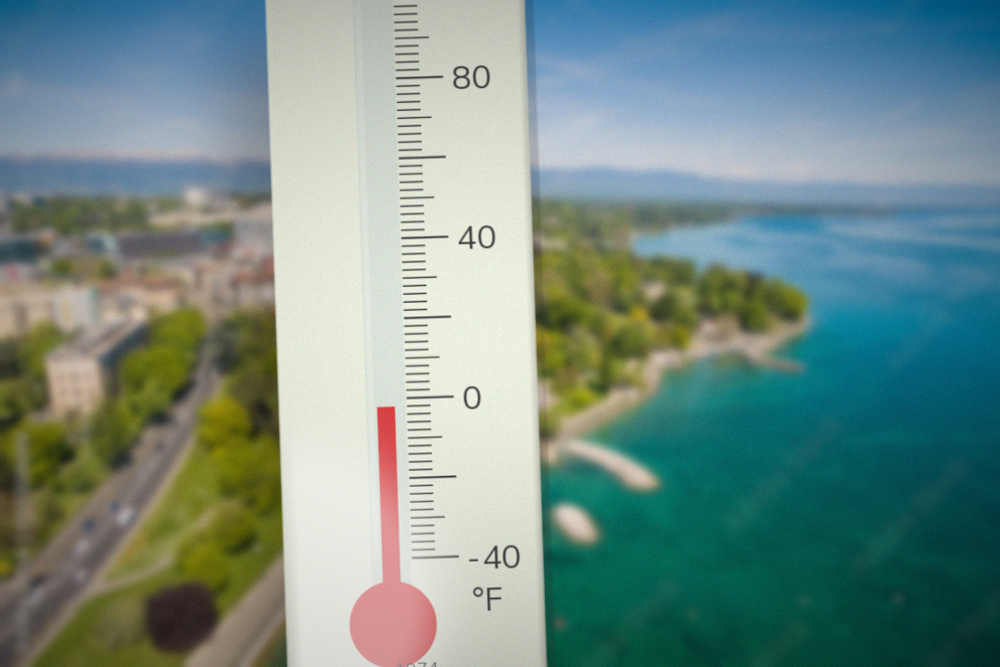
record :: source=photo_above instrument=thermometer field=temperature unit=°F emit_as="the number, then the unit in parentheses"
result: -2 (°F)
